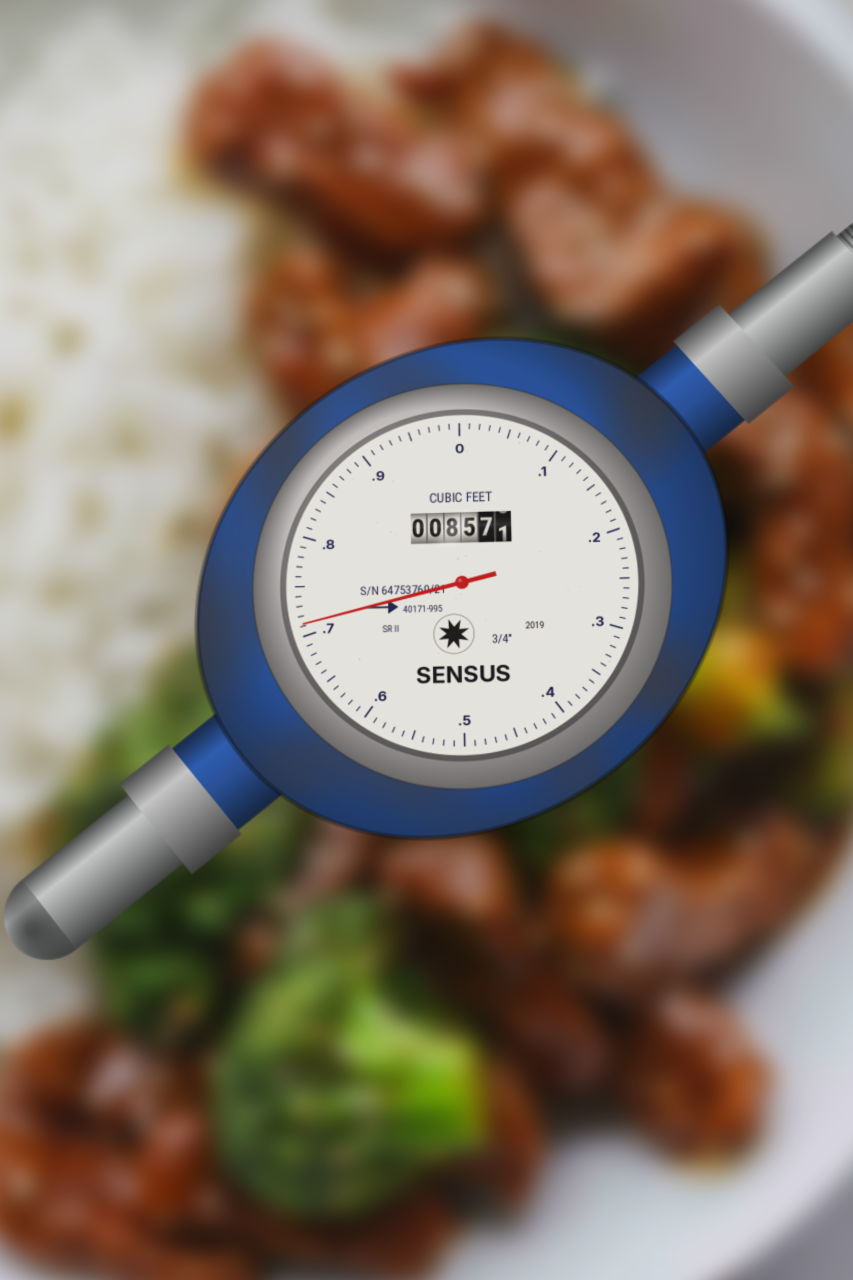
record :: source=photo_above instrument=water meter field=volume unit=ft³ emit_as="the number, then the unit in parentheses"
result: 8570.71 (ft³)
